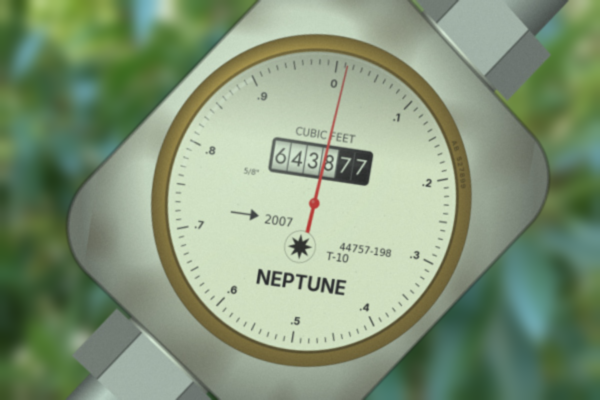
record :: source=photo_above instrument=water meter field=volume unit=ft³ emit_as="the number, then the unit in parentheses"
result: 643877.01 (ft³)
